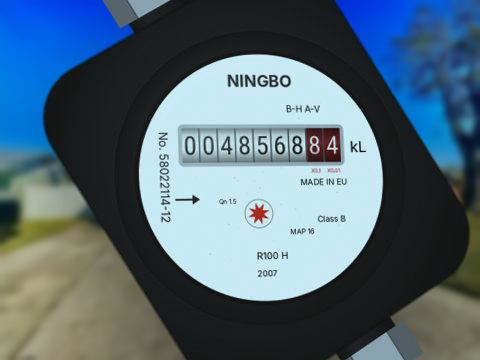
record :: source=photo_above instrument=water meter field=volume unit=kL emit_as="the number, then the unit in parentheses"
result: 48568.84 (kL)
